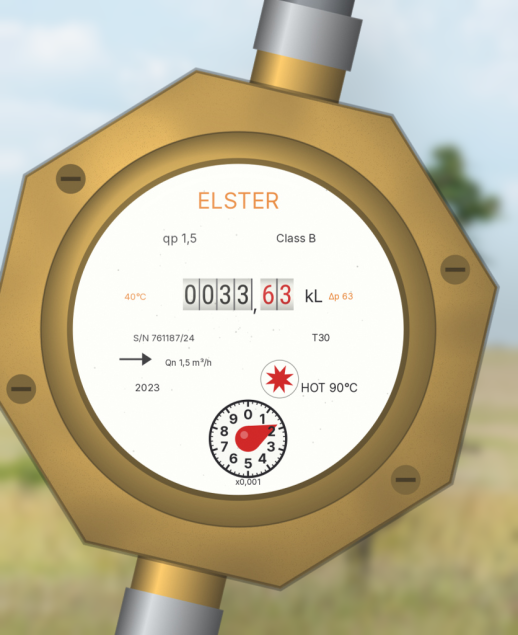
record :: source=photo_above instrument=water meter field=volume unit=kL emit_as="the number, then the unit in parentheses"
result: 33.631 (kL)
